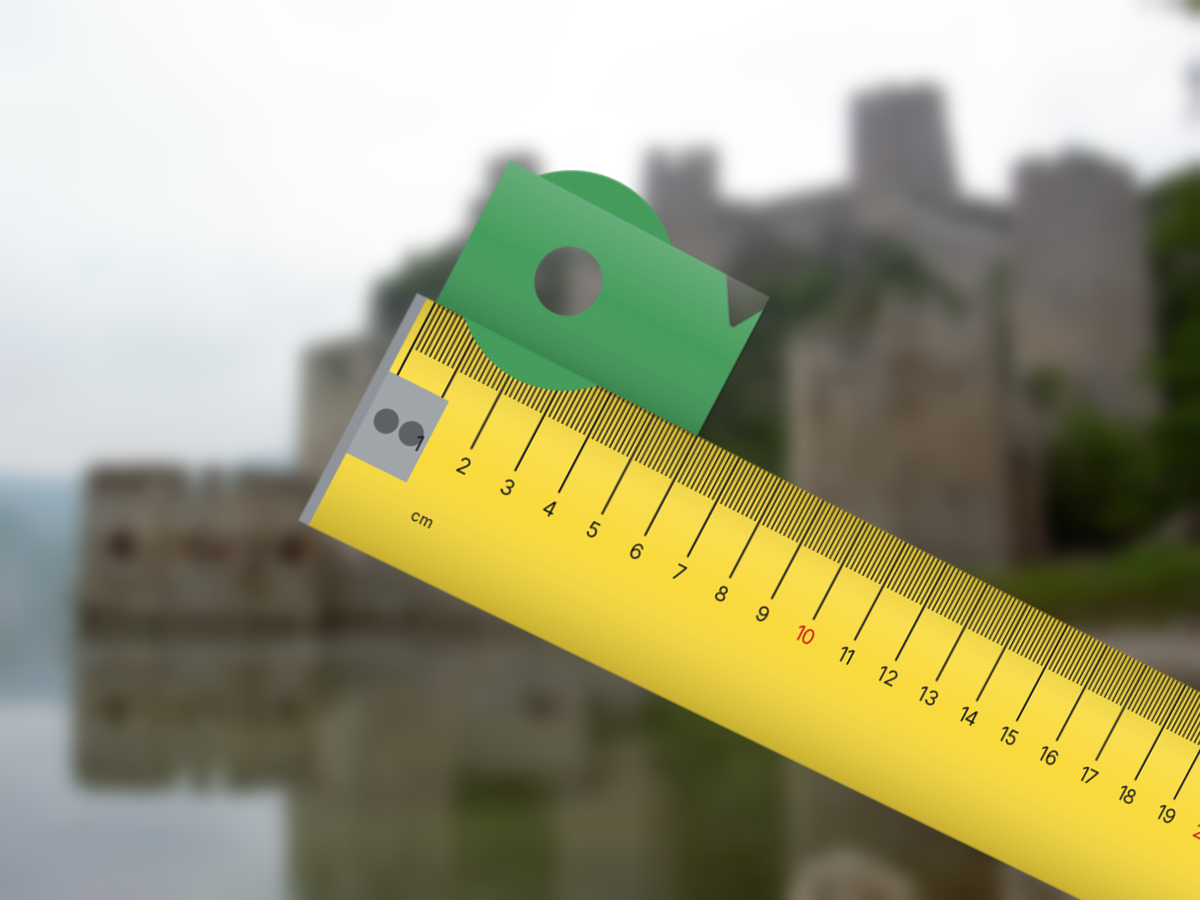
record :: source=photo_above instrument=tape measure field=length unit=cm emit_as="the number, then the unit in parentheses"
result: 6 (cm)
